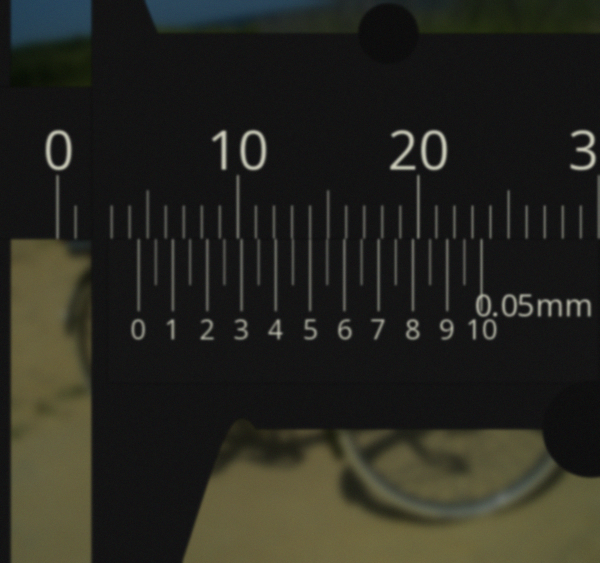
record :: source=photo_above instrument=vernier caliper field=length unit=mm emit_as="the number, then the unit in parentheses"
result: 4.5 (mm)
